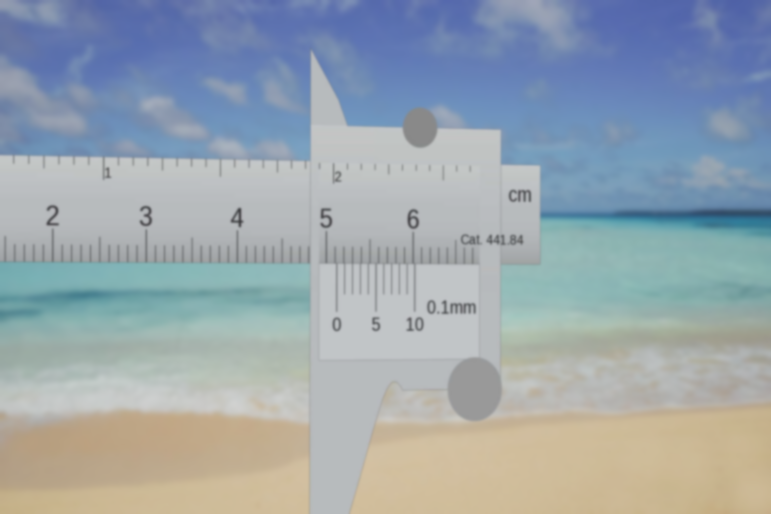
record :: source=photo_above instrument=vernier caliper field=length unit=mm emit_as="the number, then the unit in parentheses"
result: 51.2 (mm)
